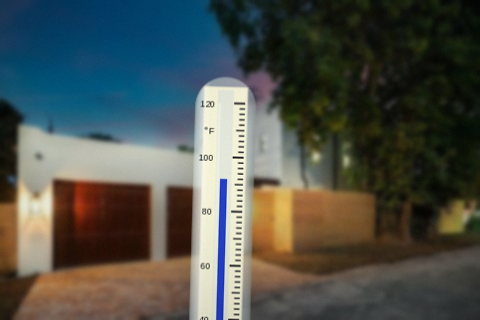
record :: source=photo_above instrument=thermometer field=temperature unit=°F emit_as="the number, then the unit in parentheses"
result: 92 (°F)
